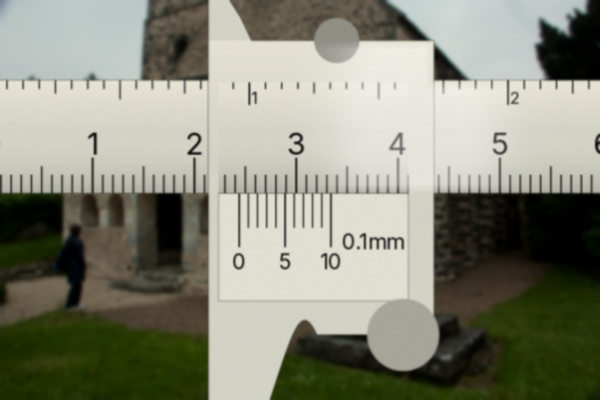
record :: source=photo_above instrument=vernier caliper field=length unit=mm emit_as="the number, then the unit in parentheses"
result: 24.4 (mm)
